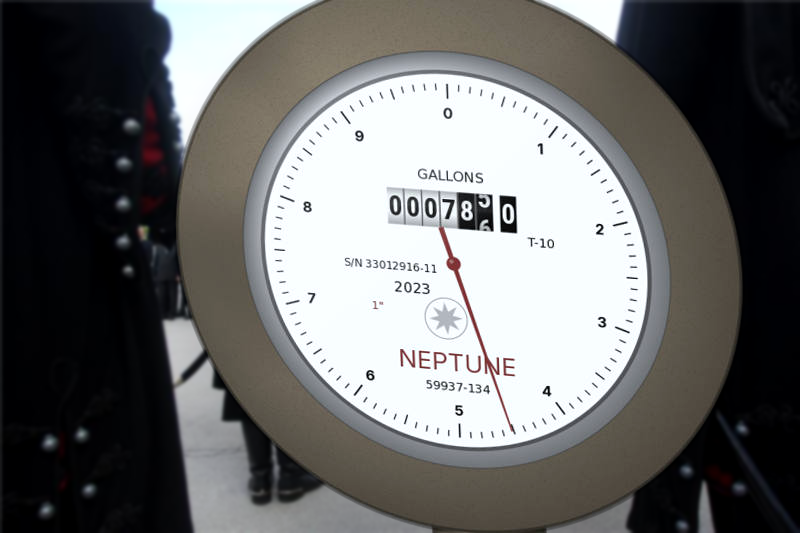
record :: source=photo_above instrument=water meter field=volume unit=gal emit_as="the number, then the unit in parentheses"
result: 7854.5 (gal)
